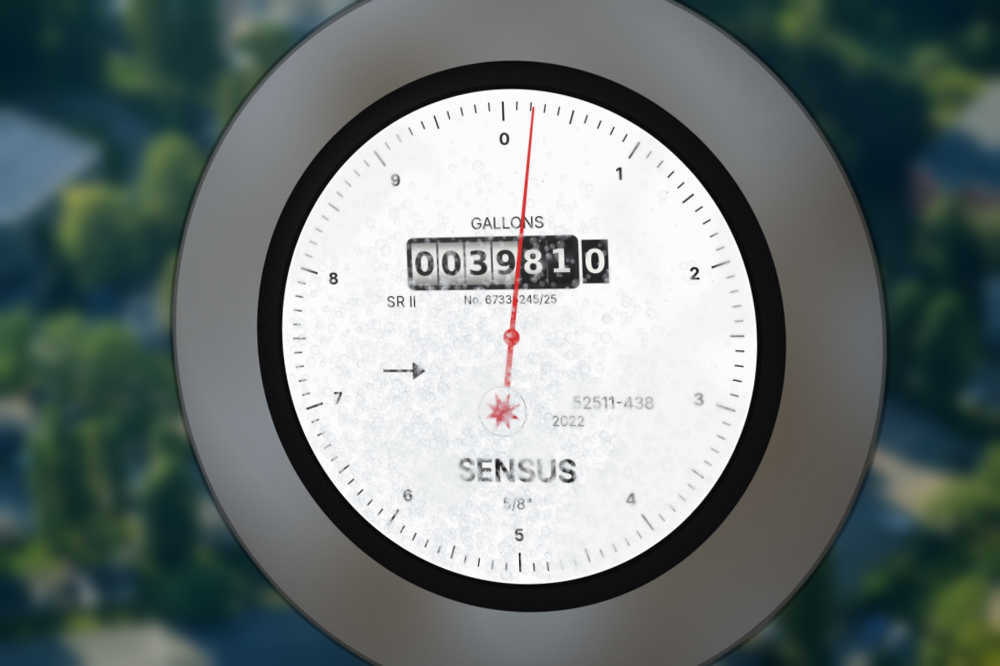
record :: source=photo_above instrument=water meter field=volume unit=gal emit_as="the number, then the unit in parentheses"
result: 39810.2 (gal)
